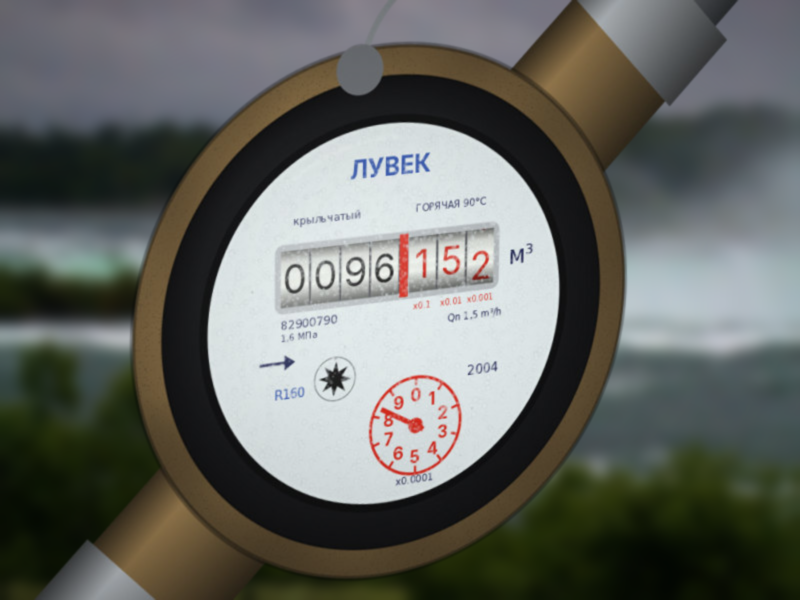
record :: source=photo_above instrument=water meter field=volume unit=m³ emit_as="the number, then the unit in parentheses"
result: 96.1518 (m³)
